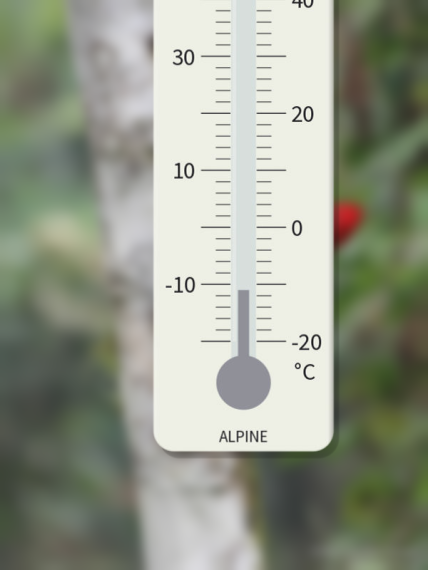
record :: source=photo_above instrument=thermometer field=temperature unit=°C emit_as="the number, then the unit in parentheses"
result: -11 (°C)
